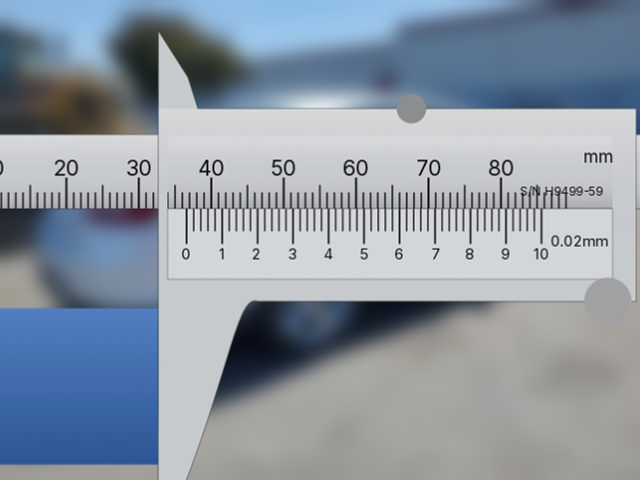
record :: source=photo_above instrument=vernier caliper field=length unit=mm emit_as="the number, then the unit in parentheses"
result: 36.6 (mm)
